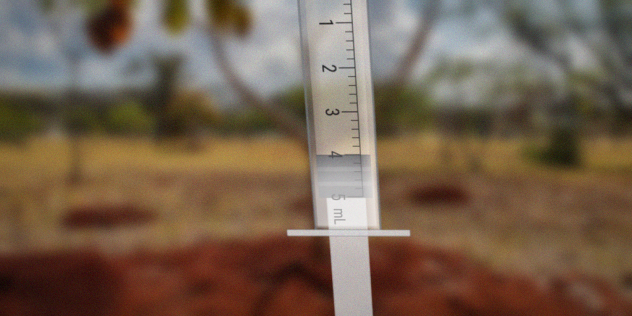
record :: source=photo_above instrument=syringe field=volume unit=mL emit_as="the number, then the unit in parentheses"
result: 4 (mL)
